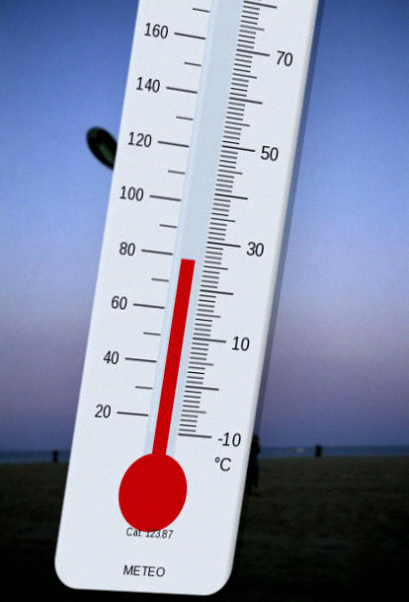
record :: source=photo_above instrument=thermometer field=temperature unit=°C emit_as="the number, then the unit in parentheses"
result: 26 (°C)
